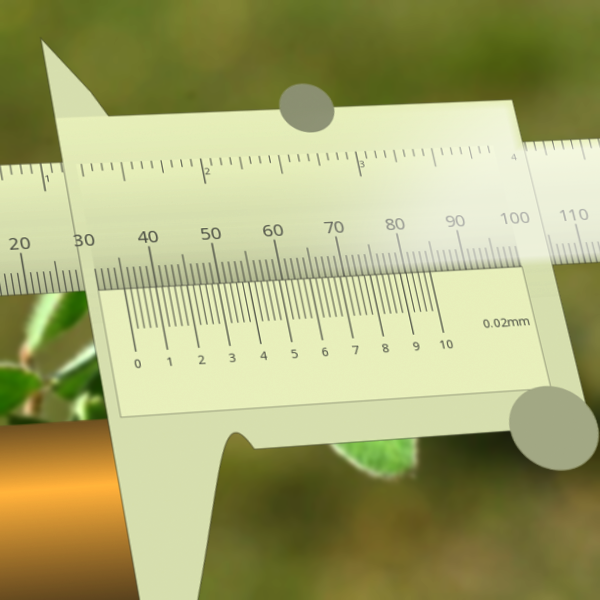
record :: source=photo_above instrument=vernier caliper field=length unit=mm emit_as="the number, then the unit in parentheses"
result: 35.0 (mm)
